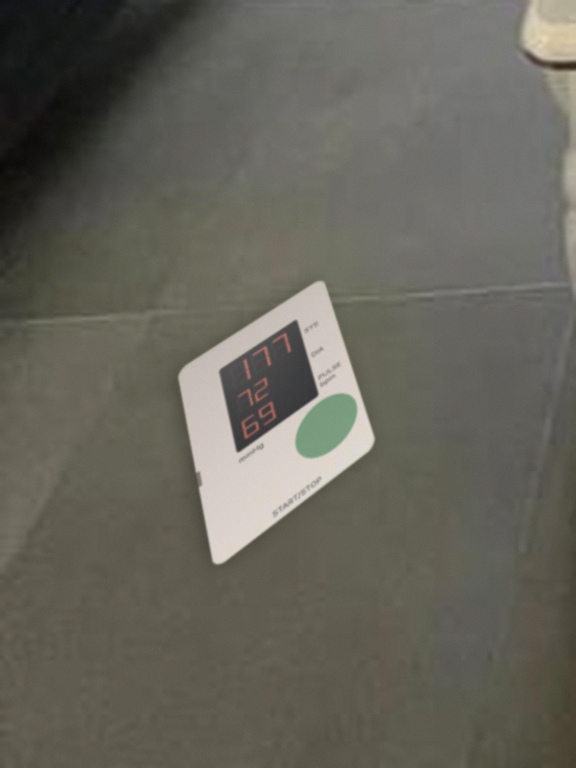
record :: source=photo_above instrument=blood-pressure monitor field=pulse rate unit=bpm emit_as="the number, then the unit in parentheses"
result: 69 (bpm)
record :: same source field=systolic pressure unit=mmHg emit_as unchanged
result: 177 (mmHg)
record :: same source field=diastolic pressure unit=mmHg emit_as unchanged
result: 72 (mmHg)
